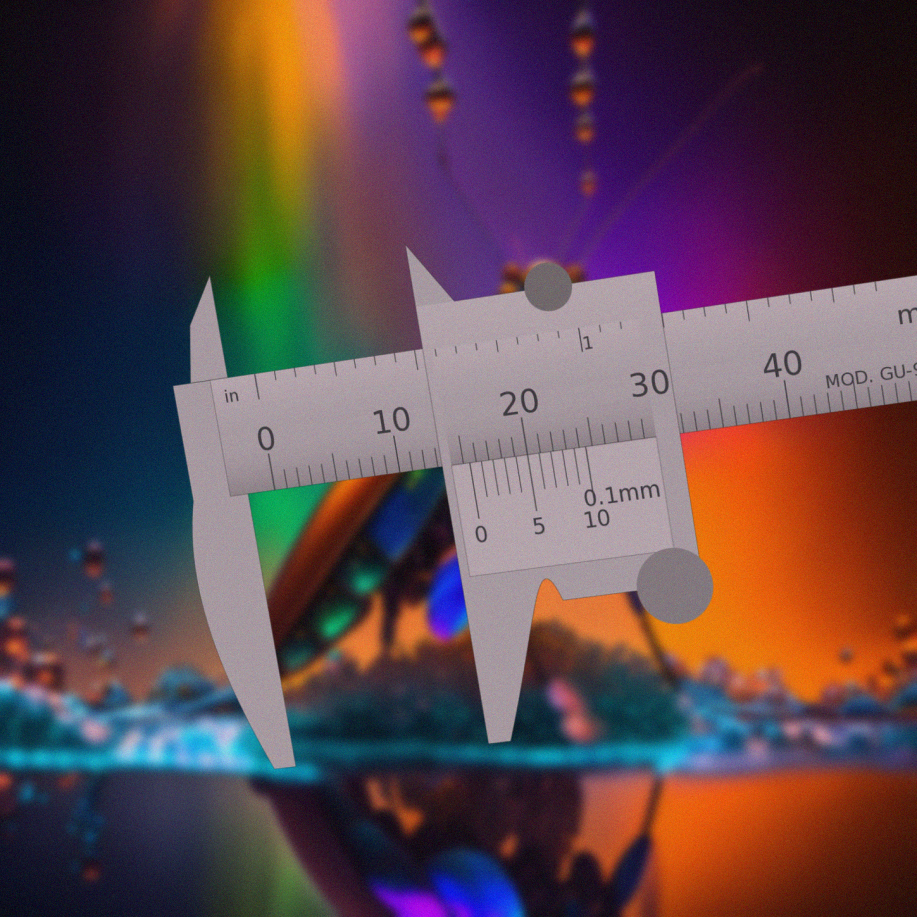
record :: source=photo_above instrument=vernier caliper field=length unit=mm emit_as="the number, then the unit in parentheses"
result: 15.5 (mm)
